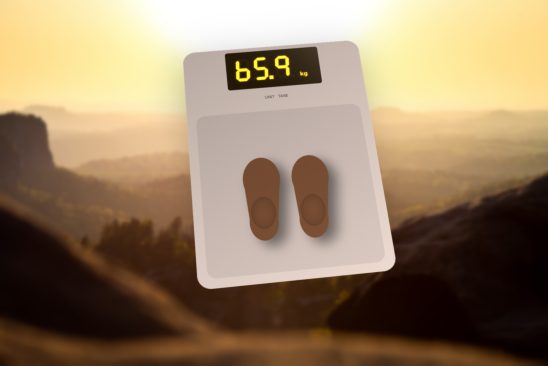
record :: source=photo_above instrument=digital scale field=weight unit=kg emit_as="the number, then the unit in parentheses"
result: 65.9 (kg)
